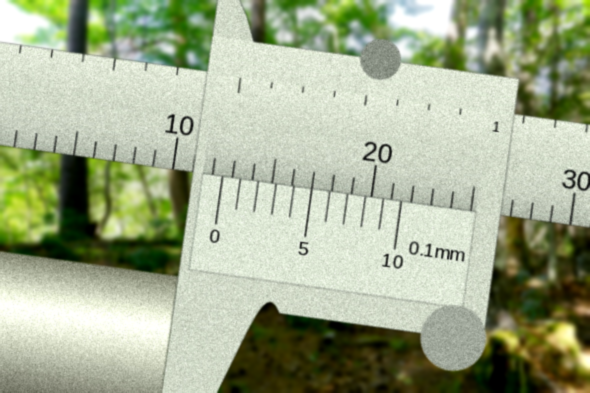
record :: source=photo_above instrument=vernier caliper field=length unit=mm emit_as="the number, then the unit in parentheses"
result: 12.5 (mm)
